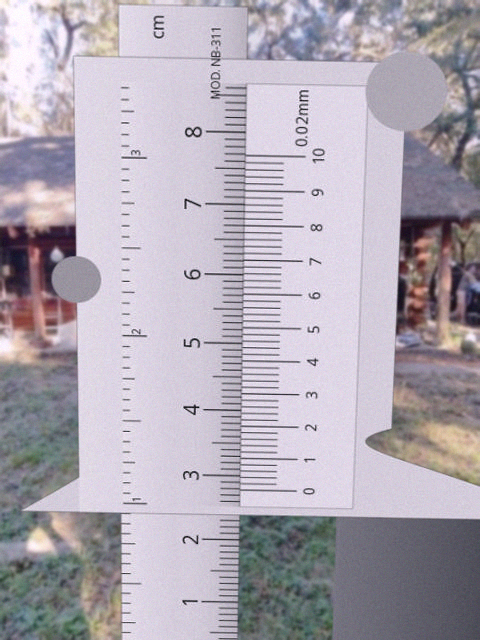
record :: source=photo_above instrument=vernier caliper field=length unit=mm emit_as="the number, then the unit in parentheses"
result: 27.8 (mm)
